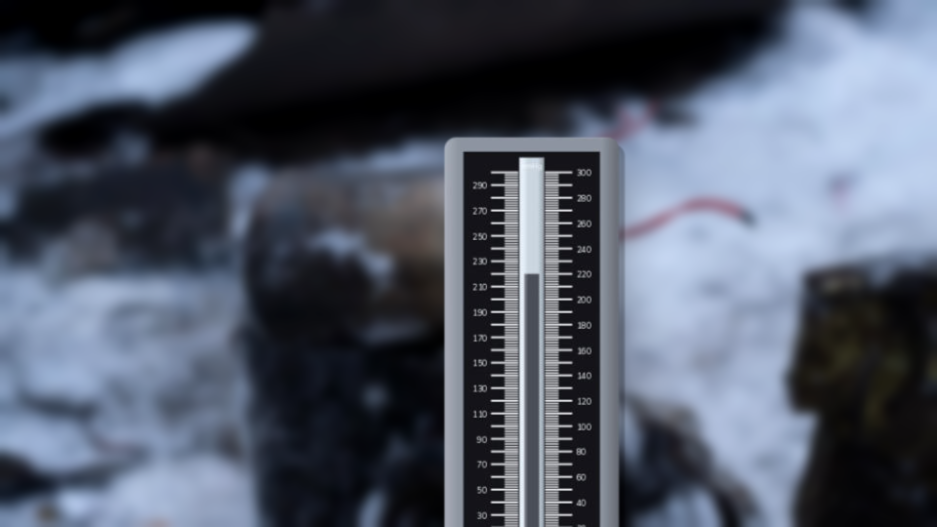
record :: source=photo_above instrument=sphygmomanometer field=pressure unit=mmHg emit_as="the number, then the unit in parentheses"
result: 220 (mmHg)
